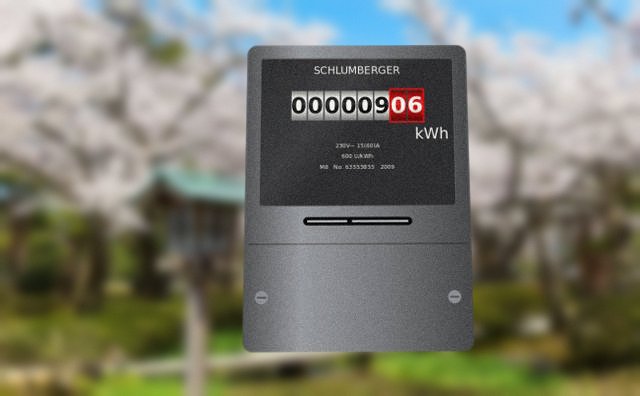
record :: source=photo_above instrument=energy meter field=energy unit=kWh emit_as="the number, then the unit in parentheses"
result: 9.06 (kWh)
